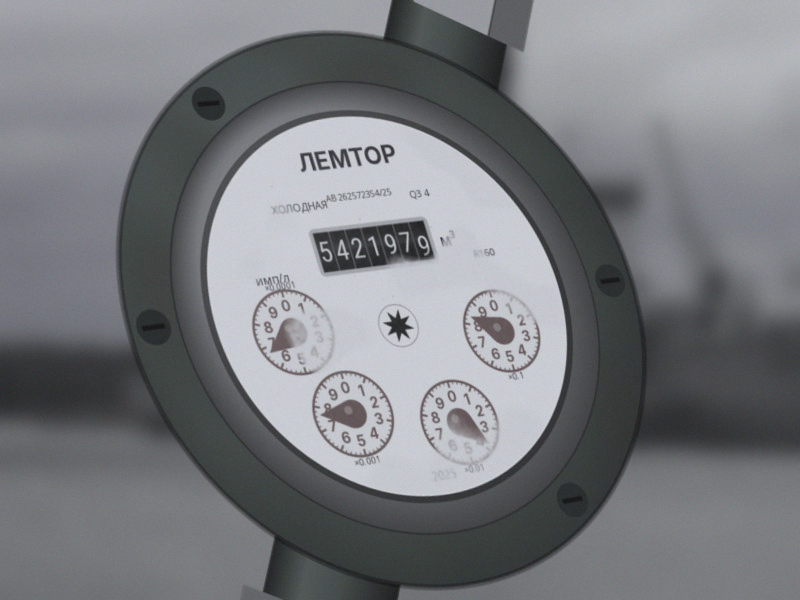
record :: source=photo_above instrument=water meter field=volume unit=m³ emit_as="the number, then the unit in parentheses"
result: 5421978.8376 (m³)
